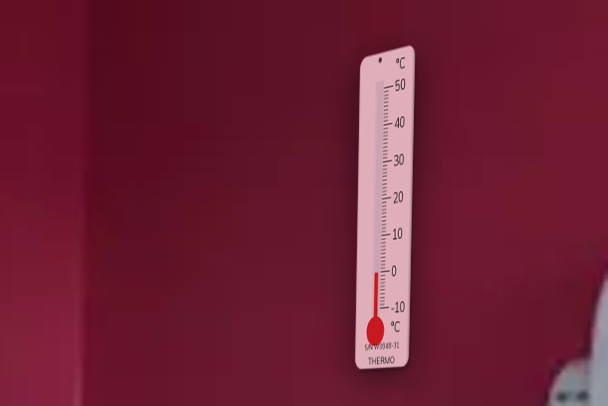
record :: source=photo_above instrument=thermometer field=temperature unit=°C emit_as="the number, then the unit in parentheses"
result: 0 (°C)
